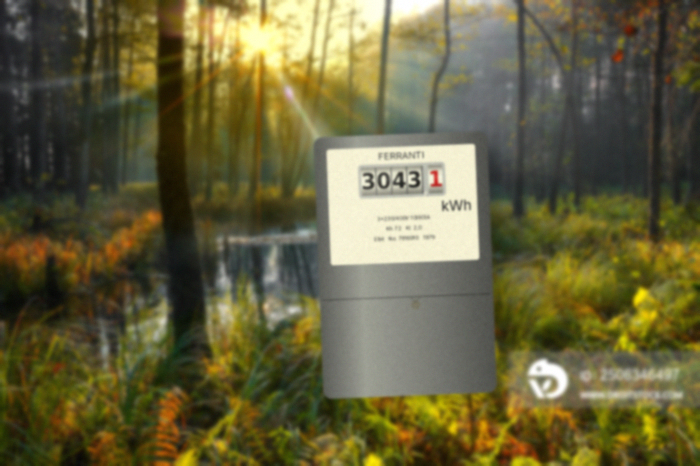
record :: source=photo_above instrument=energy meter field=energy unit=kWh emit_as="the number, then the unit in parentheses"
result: 3043.1 (kWh)
